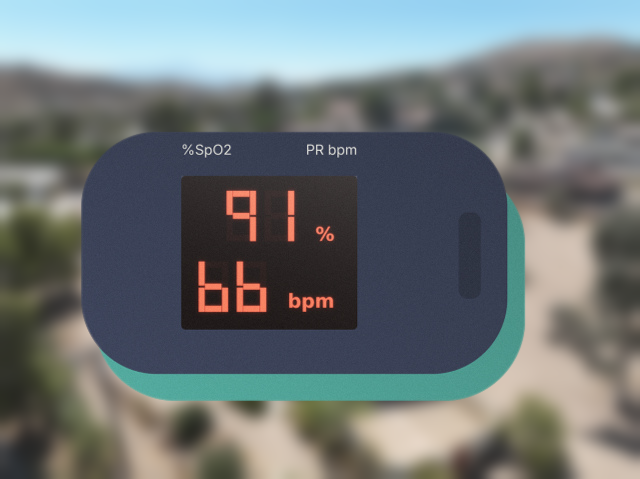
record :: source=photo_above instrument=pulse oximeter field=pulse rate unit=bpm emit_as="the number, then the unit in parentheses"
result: 66 (bpm)
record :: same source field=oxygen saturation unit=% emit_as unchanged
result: 91 (%)
